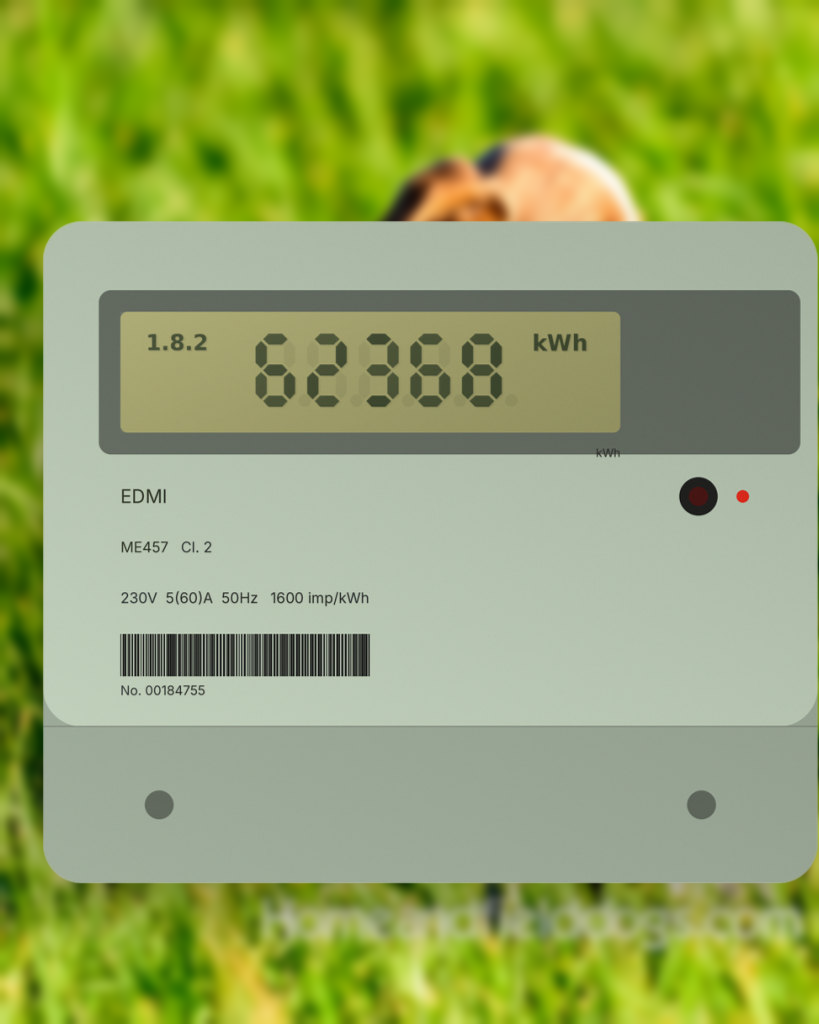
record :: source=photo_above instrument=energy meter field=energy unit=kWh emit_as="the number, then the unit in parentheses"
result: 62368 (kWh)
